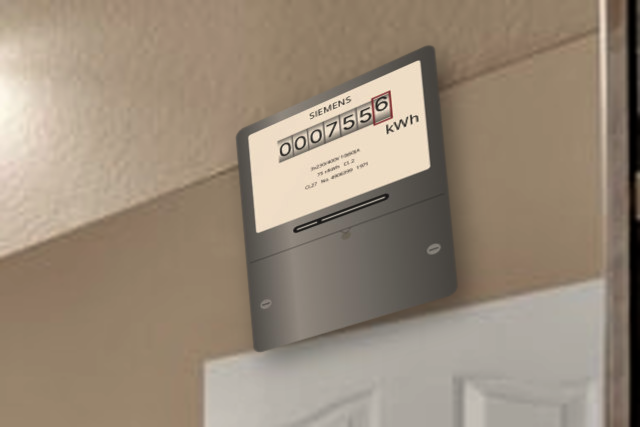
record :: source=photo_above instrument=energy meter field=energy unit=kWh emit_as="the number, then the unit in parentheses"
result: 755.6 (kWh)
